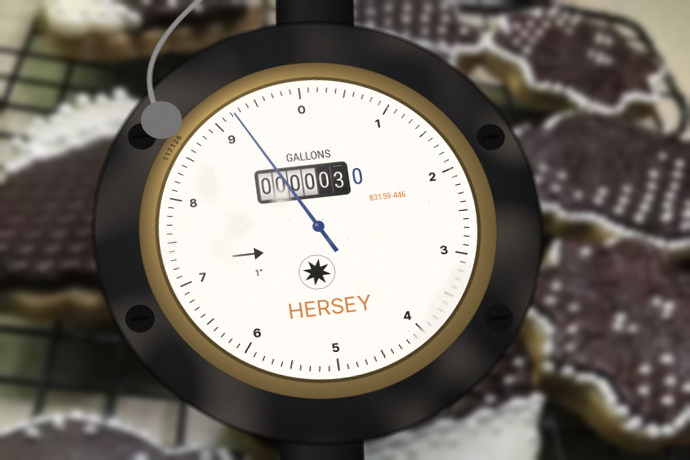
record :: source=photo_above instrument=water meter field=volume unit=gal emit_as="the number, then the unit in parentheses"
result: 29.2 (gal)
